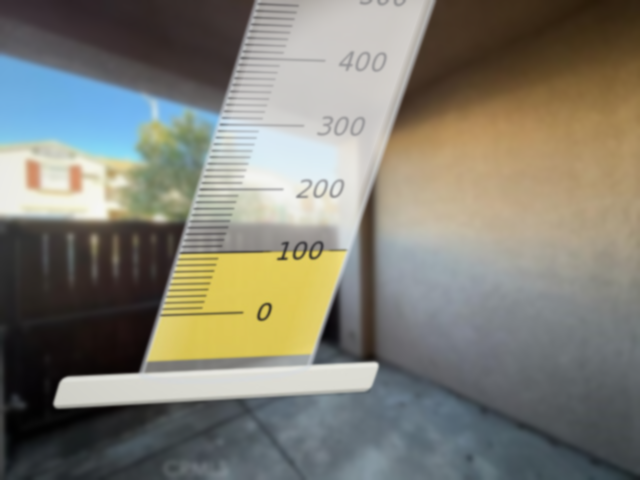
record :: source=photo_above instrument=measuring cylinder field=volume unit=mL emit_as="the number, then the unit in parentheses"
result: 100 (mL)
